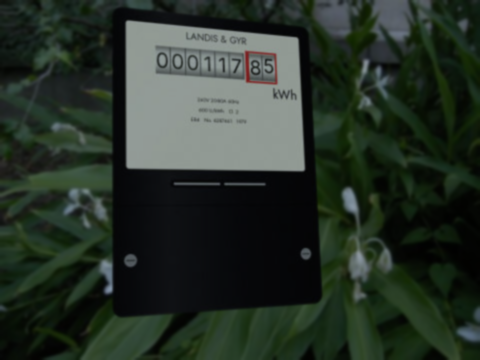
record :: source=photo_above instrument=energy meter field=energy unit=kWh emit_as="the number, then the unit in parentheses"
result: 117.85 (kWh)
